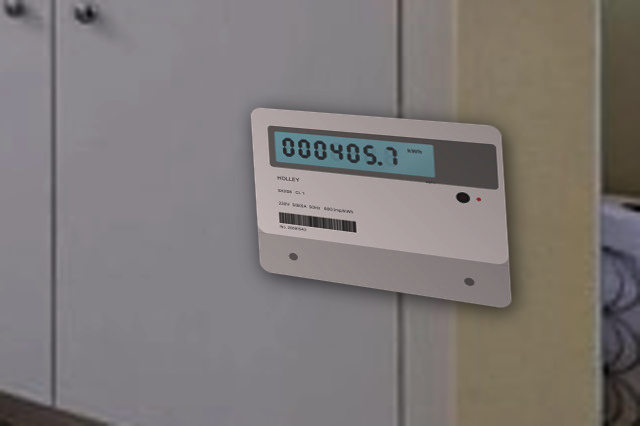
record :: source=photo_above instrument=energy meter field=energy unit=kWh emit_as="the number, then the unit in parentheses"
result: 405.7 (kWh)
